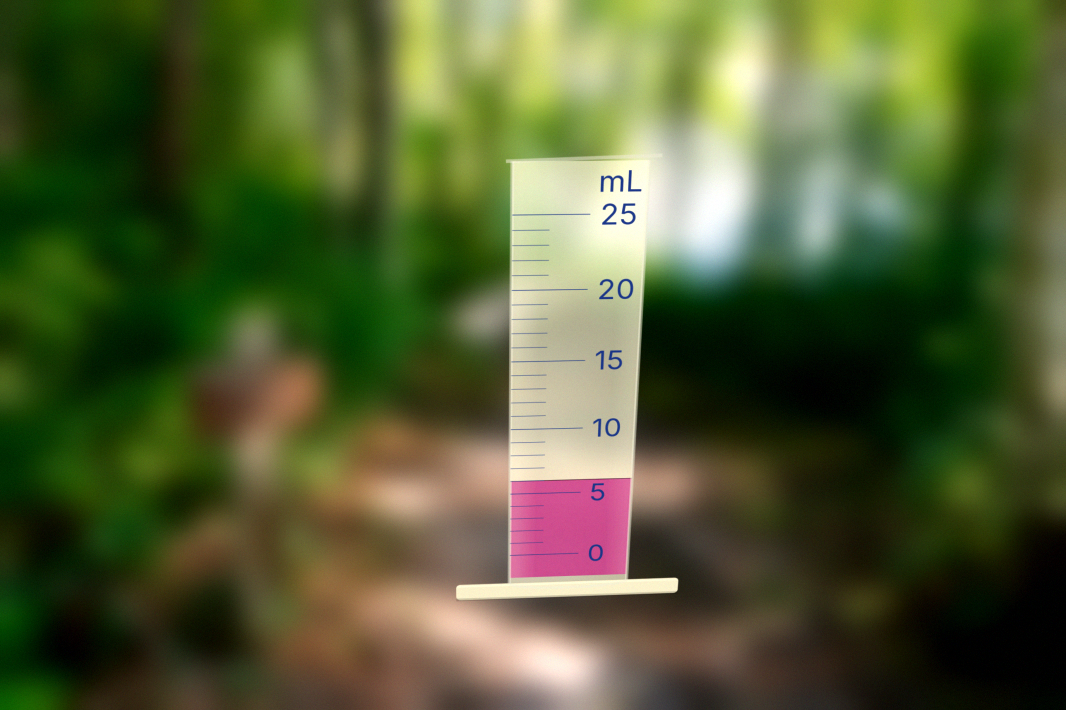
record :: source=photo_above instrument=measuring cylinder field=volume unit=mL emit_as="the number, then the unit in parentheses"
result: 6 (mL)
